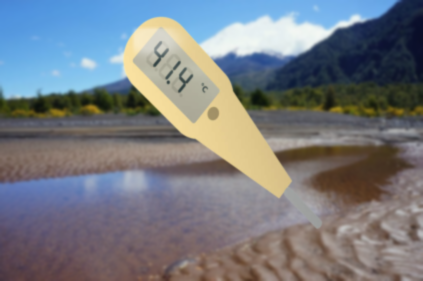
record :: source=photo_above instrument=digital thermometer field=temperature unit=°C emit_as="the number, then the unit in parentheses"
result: 41.4 (°C)
